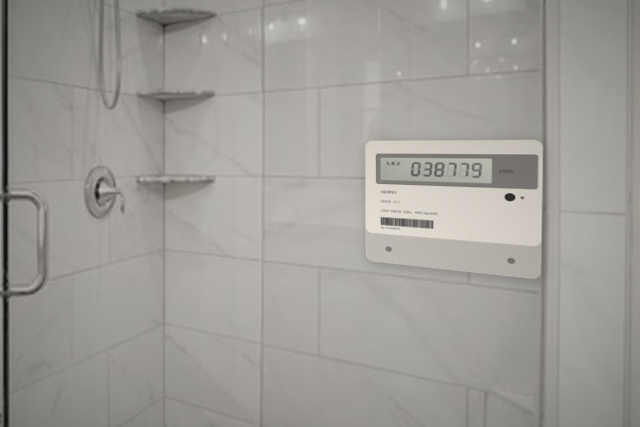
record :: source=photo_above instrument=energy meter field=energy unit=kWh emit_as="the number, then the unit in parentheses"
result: 38779 (kWh)
